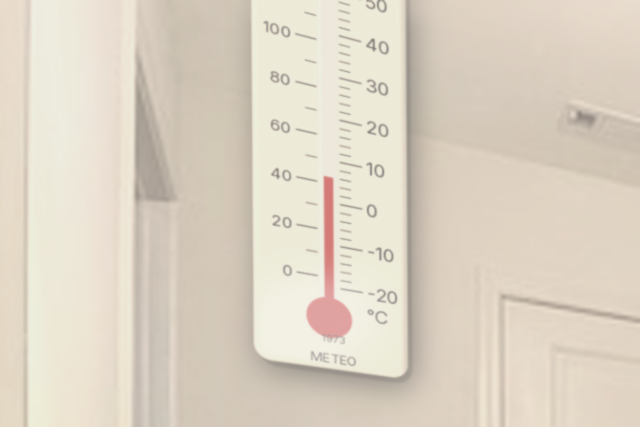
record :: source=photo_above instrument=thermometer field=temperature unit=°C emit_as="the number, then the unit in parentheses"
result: 6 (°C)
